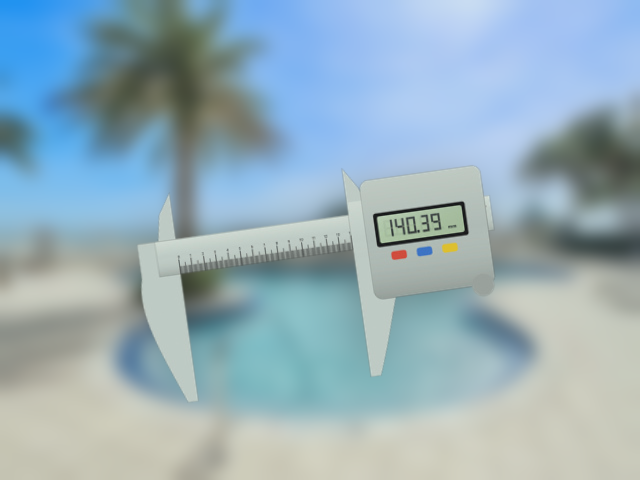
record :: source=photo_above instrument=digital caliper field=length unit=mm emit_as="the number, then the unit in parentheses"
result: 140.39 (mm)
